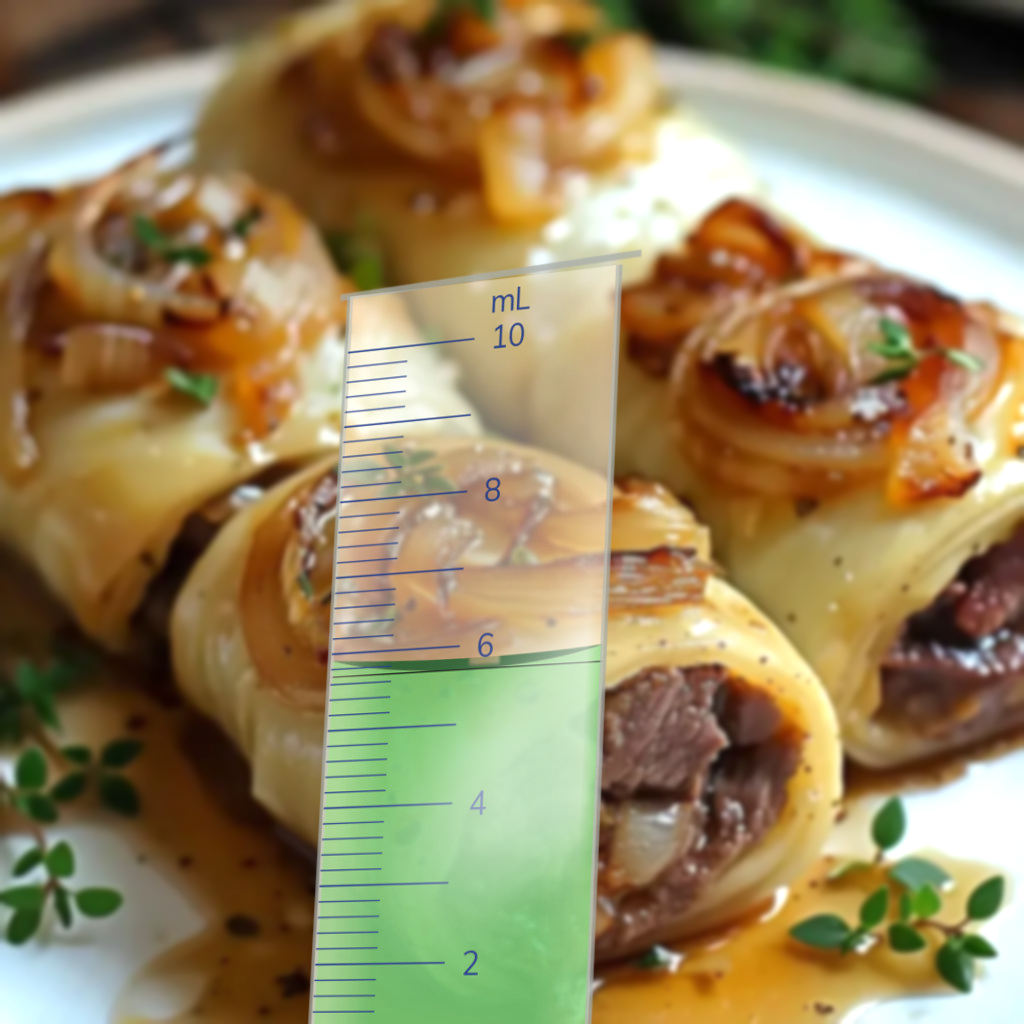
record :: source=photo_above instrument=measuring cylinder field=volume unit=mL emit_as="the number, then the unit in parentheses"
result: 5.7 (mL)
